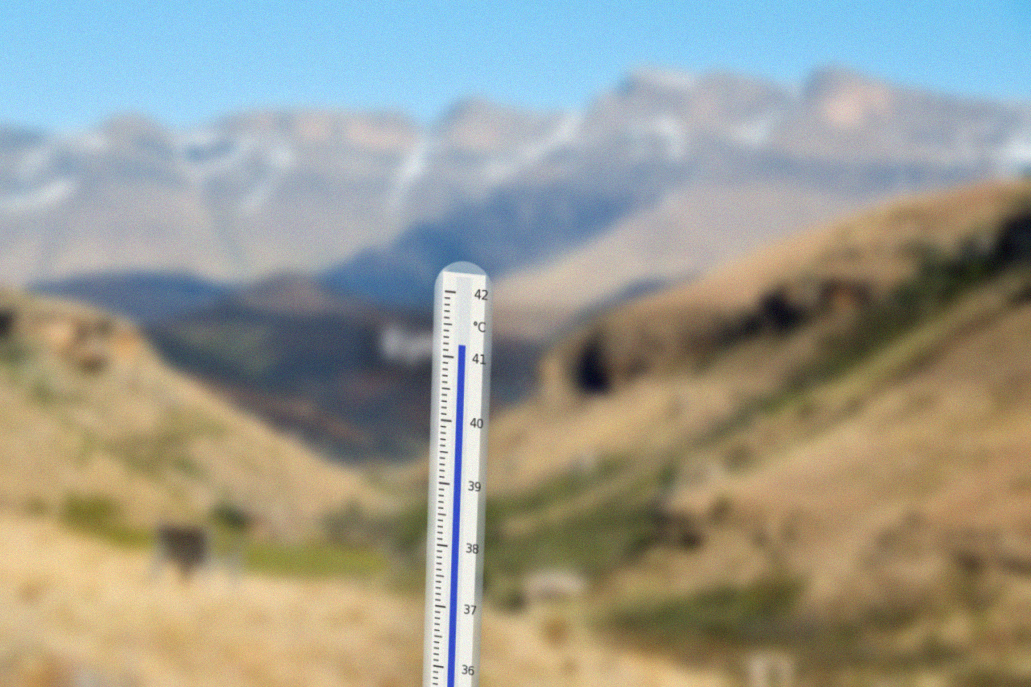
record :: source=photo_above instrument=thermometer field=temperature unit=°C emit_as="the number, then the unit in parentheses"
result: 41.2 (°C)
